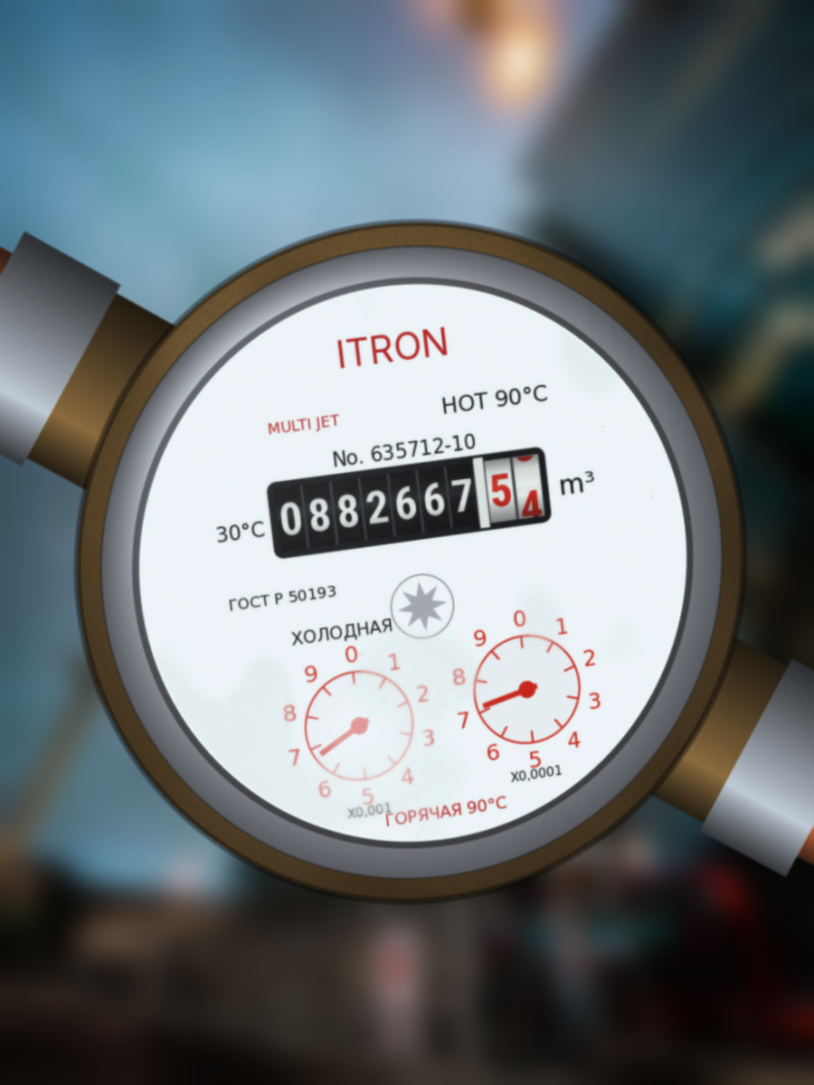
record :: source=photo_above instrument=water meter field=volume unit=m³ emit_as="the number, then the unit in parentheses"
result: 882667.5367 (m³)
